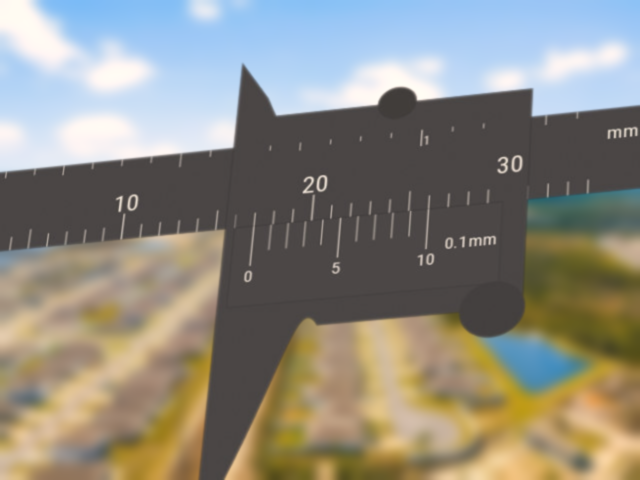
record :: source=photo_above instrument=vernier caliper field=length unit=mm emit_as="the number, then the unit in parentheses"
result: 17.0 (mm)
